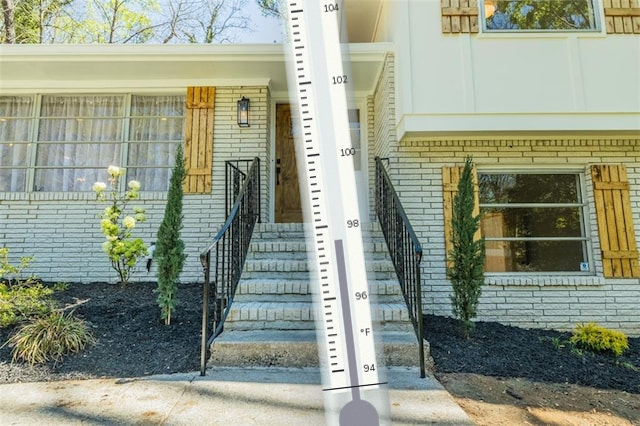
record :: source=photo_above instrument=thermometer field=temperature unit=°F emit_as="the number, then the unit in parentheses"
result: 97.6 (°F)
